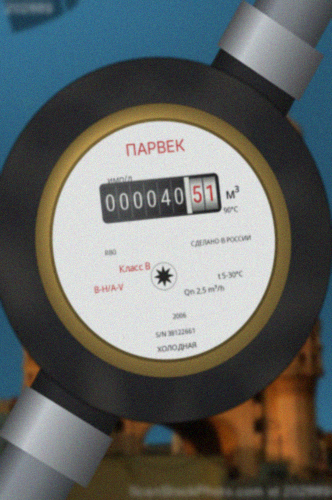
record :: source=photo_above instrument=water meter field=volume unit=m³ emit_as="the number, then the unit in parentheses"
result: 40.51 (m³)
